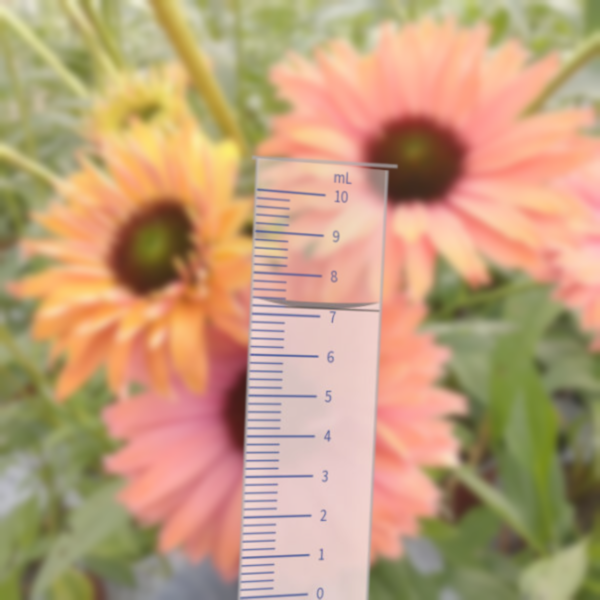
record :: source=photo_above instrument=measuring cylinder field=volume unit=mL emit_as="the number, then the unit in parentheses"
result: 7.2 (mL)
